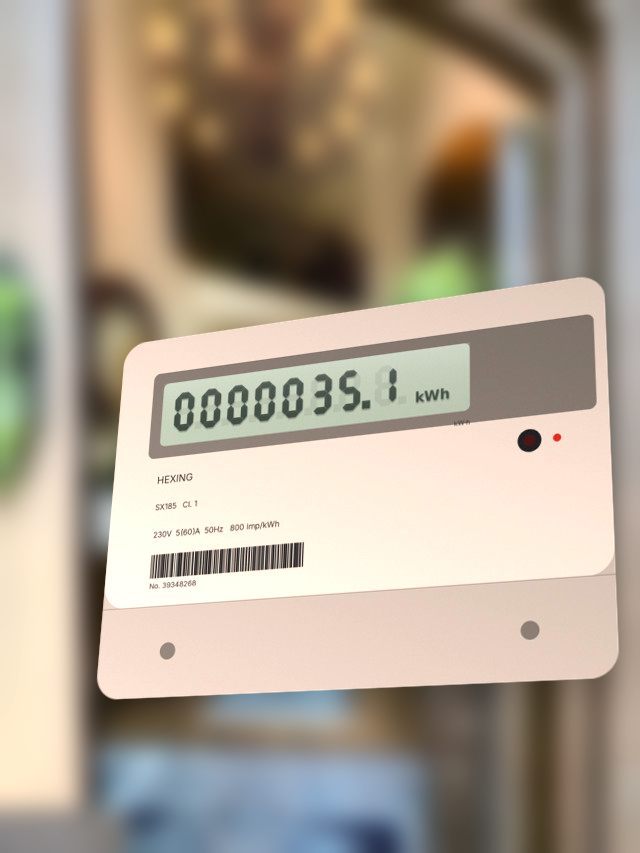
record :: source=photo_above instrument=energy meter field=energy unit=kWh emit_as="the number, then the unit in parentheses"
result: 35.1 (kWh)
